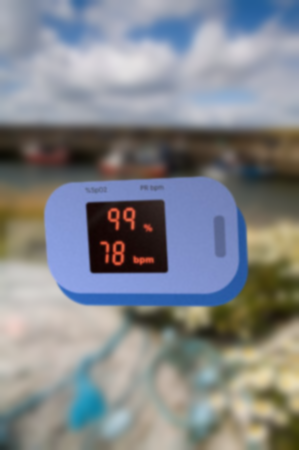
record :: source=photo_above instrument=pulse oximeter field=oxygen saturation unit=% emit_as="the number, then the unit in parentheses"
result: 99 (%)
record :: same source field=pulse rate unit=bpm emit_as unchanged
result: 78 (bpm)
